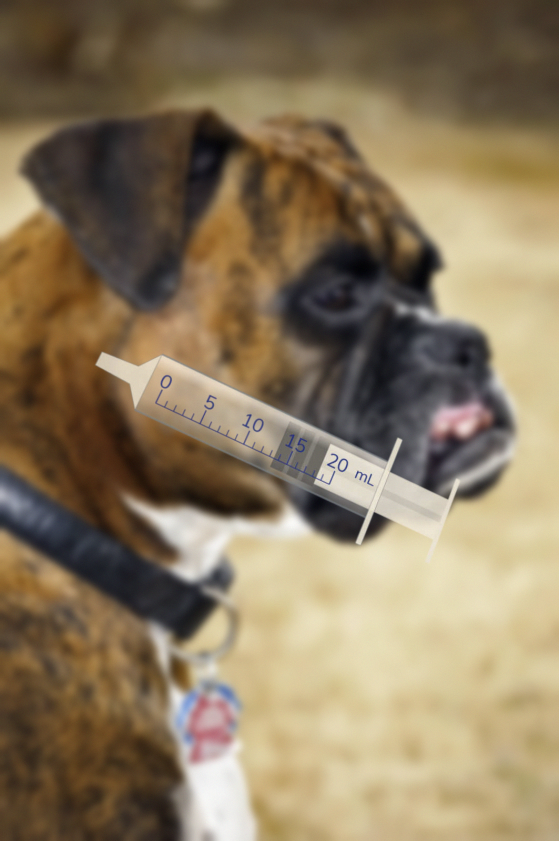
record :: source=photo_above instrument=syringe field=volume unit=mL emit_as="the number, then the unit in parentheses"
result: 13.5 (mL)
